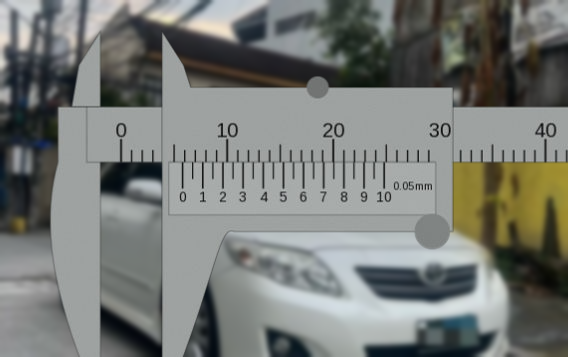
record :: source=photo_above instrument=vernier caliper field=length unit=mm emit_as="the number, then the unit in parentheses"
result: 5.8 (mm)
